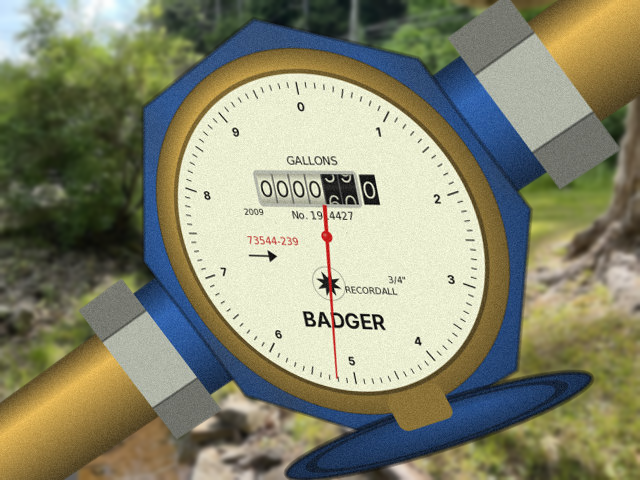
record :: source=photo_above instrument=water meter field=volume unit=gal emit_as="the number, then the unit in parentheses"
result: 595.2 (gal)
